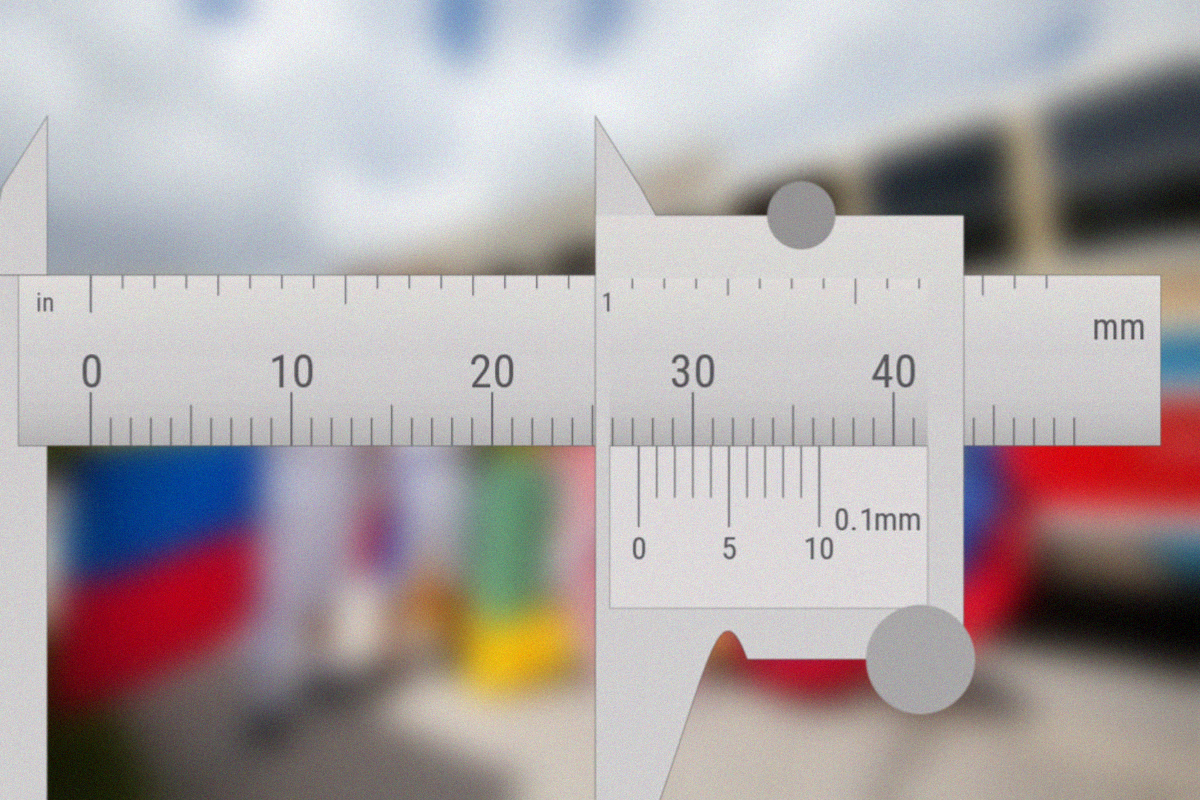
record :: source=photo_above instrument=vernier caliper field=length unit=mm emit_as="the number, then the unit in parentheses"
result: 27.3 (mm)
